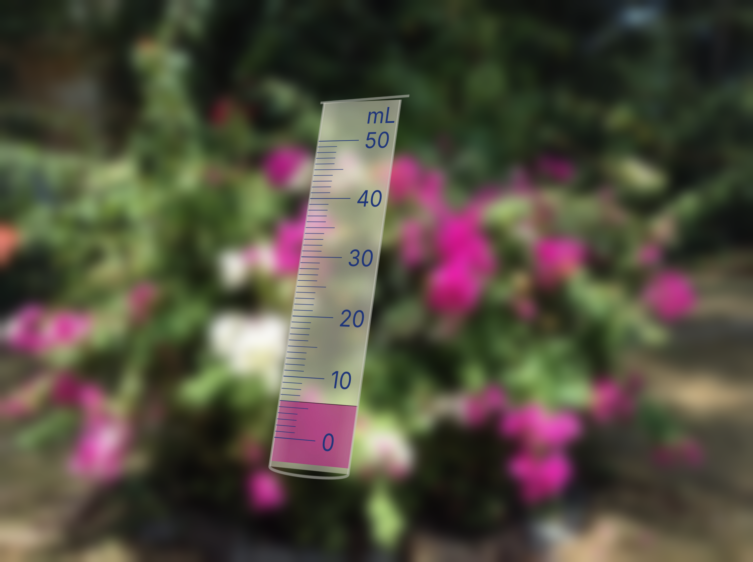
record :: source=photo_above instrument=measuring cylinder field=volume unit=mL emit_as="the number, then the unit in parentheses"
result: 6 (mL)
